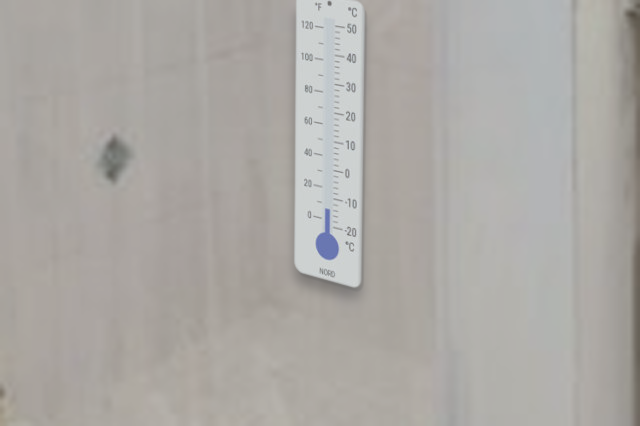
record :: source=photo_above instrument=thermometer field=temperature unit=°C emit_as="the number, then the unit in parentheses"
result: -14 (°C)
